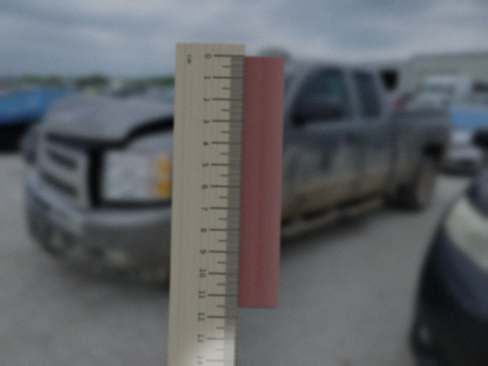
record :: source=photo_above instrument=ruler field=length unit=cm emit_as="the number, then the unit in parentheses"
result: 11.5 (cm)
